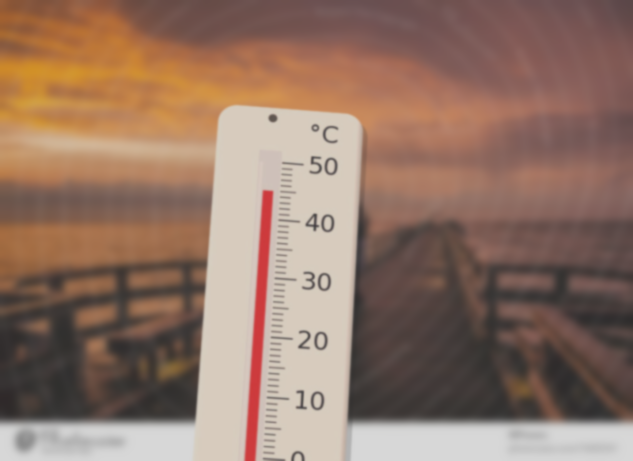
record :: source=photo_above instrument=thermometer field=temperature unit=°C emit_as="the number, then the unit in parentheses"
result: 45 (°C)
